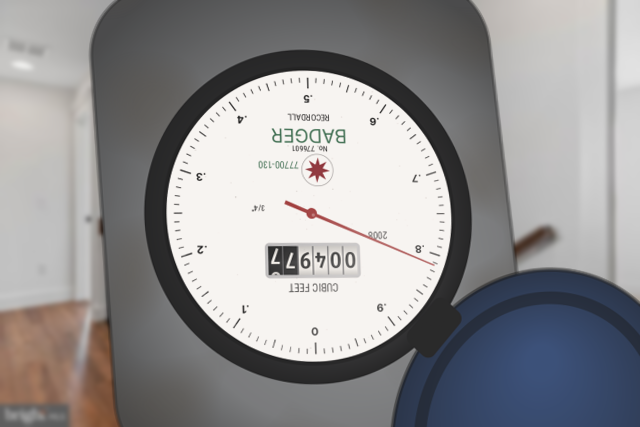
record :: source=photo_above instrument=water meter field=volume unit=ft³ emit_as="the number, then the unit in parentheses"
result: 4976.81 (ft³)
